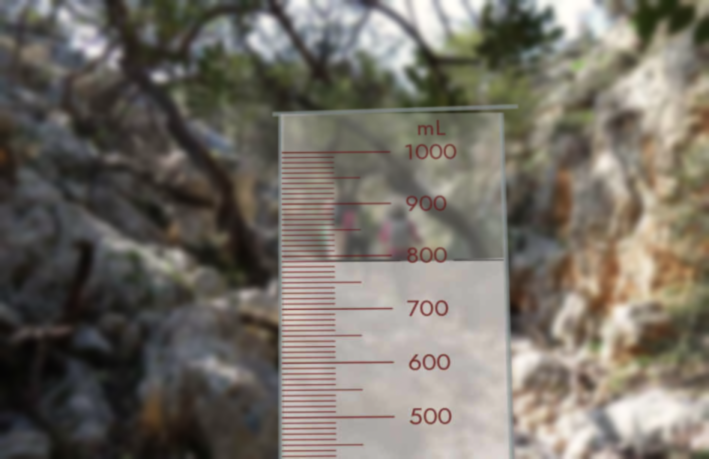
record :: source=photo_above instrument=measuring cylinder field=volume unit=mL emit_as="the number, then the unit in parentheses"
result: 790 (mL)
